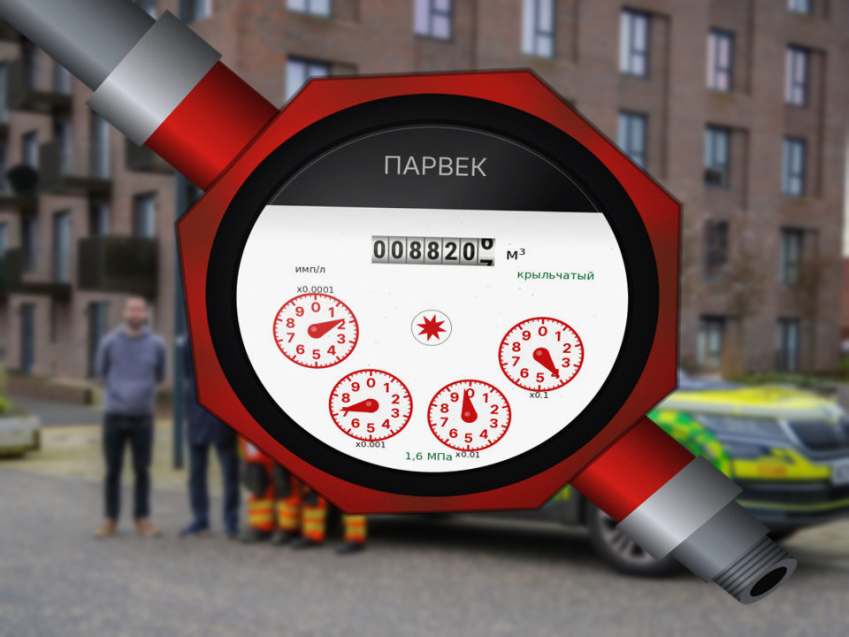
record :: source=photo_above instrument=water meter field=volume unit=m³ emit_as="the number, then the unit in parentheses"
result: 88206.3971 (m³)
